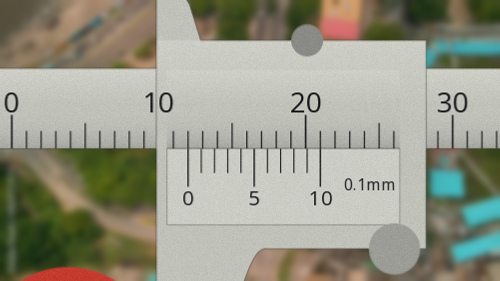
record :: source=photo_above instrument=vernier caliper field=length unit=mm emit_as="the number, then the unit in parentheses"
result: 12.0 (mm)
